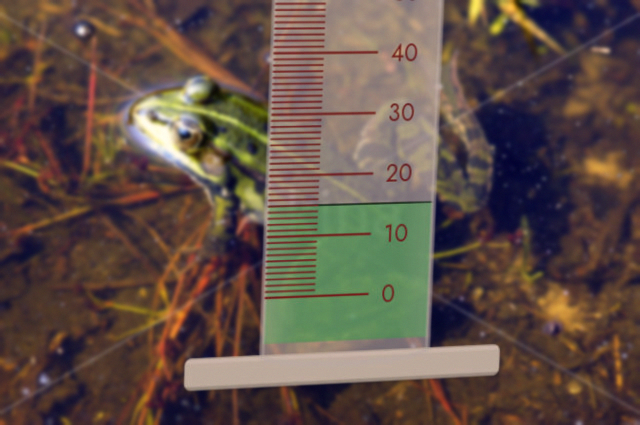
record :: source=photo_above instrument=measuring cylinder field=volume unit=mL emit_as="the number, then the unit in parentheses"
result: 15 (mL)
